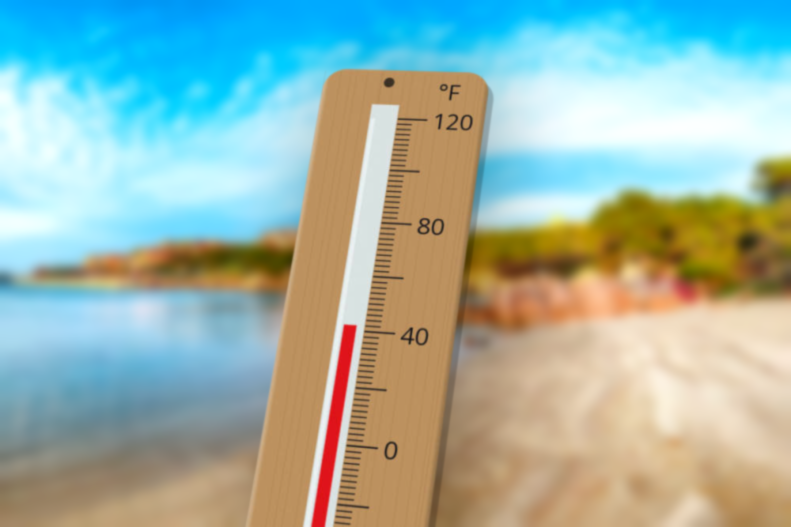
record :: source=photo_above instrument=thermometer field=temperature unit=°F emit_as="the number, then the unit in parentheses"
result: 42 (°F)
